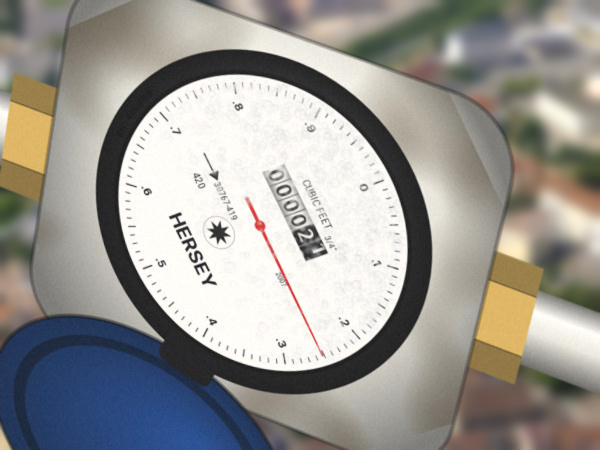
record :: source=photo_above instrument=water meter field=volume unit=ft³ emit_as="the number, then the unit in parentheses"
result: 21.25 (ft³)
